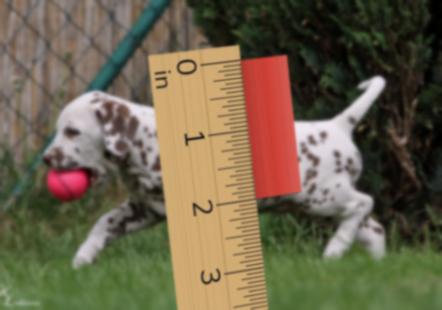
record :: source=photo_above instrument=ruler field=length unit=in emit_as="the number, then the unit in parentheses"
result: 2 (in)
